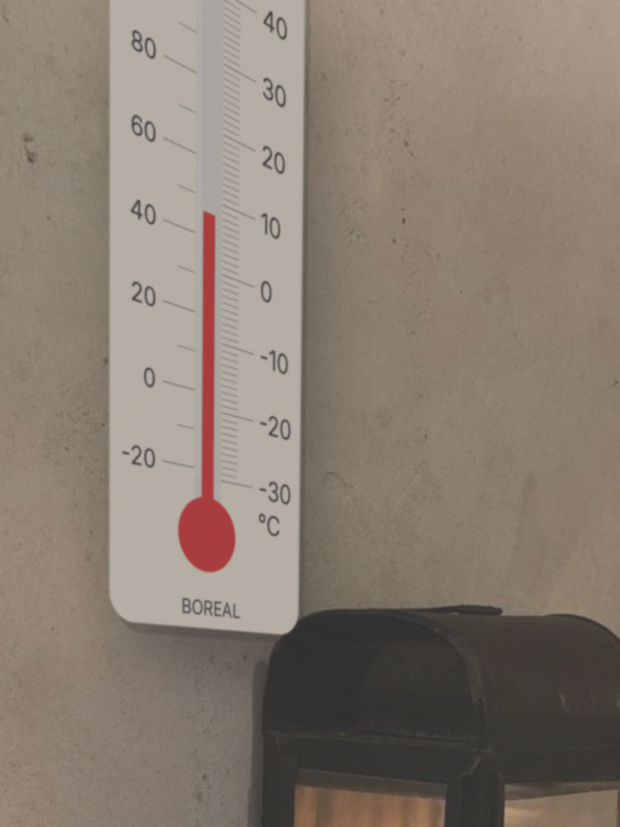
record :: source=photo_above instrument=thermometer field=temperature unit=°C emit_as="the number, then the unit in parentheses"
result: 8 (°C)
